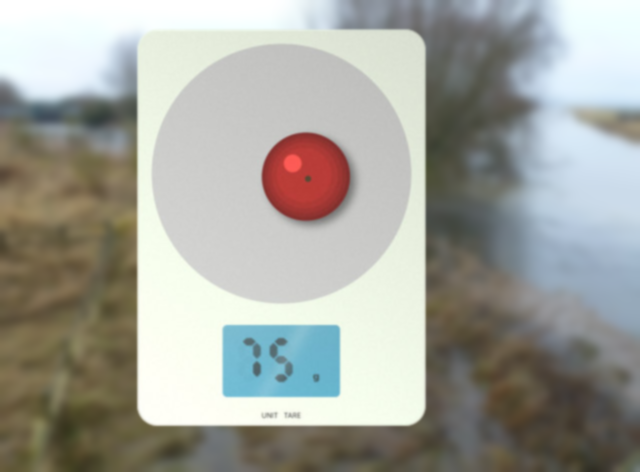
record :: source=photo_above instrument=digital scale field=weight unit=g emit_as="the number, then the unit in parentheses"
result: 75 (g)
